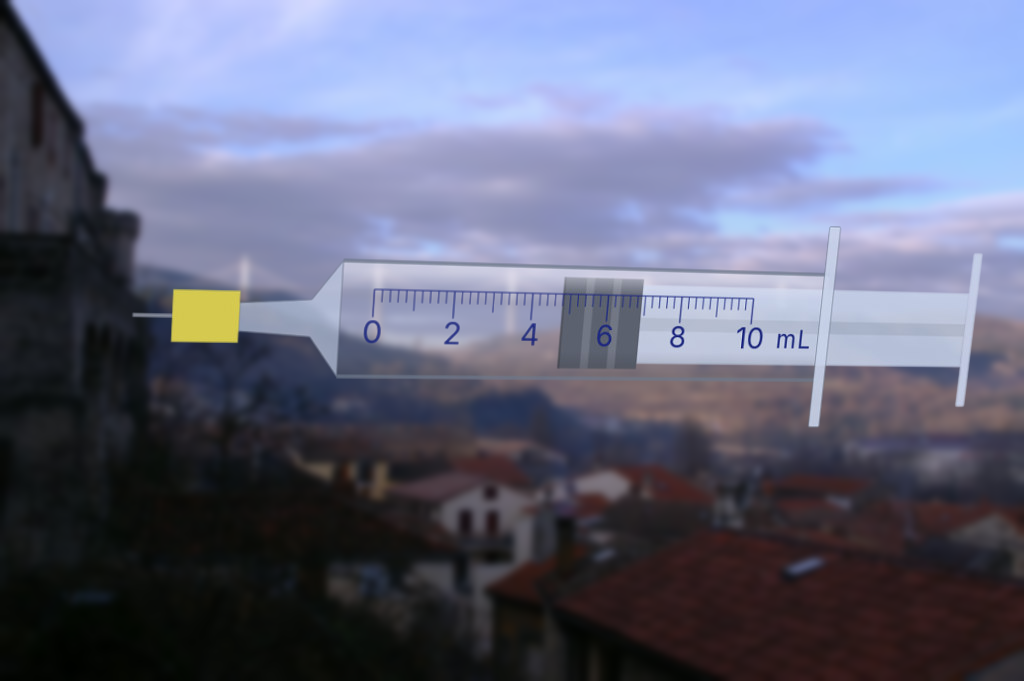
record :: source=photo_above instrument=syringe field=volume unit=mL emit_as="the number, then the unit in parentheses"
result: 4.8 (mL)
